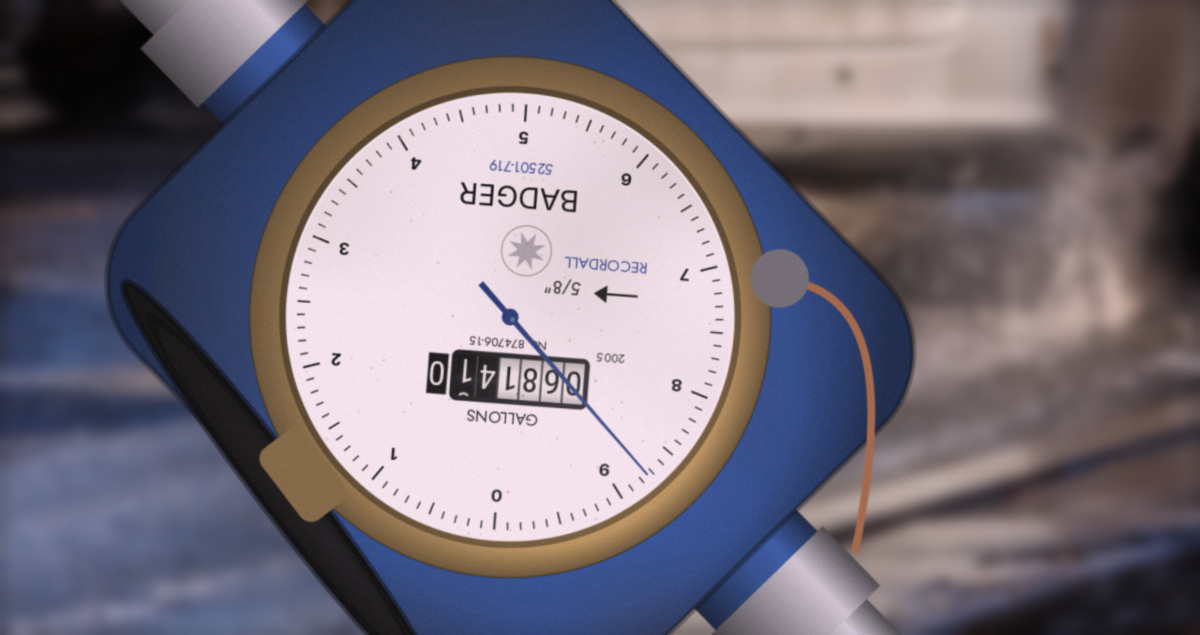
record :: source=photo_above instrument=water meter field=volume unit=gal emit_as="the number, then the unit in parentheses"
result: 681408.7 (gal)
